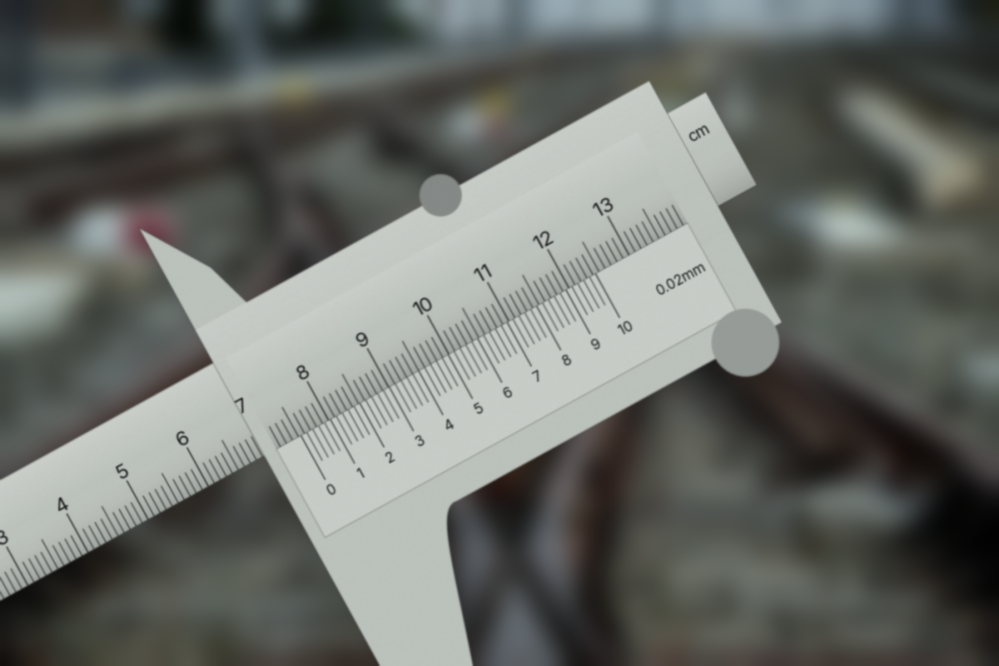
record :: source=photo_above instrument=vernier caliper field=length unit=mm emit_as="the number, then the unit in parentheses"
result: 75.4 (mm)
